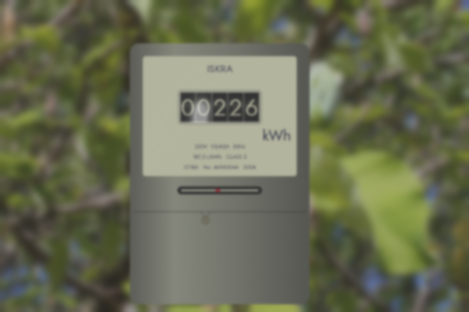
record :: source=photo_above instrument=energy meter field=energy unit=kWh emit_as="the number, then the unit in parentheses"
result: 226 (kWh)
